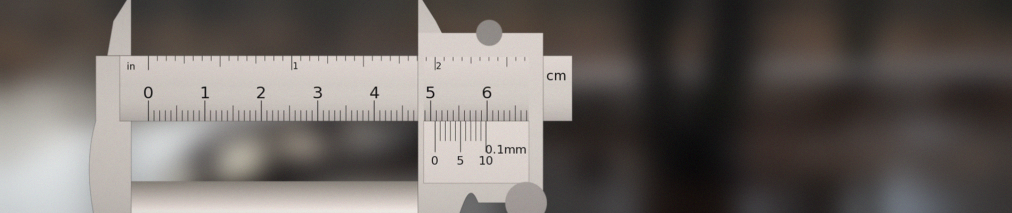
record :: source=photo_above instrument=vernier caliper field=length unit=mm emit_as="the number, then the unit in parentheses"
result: 50.8 (mm)
